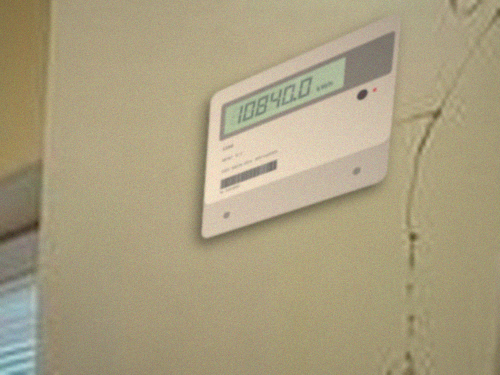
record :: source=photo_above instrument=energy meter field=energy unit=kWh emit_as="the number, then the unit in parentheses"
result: 10840.0 (kWh)
